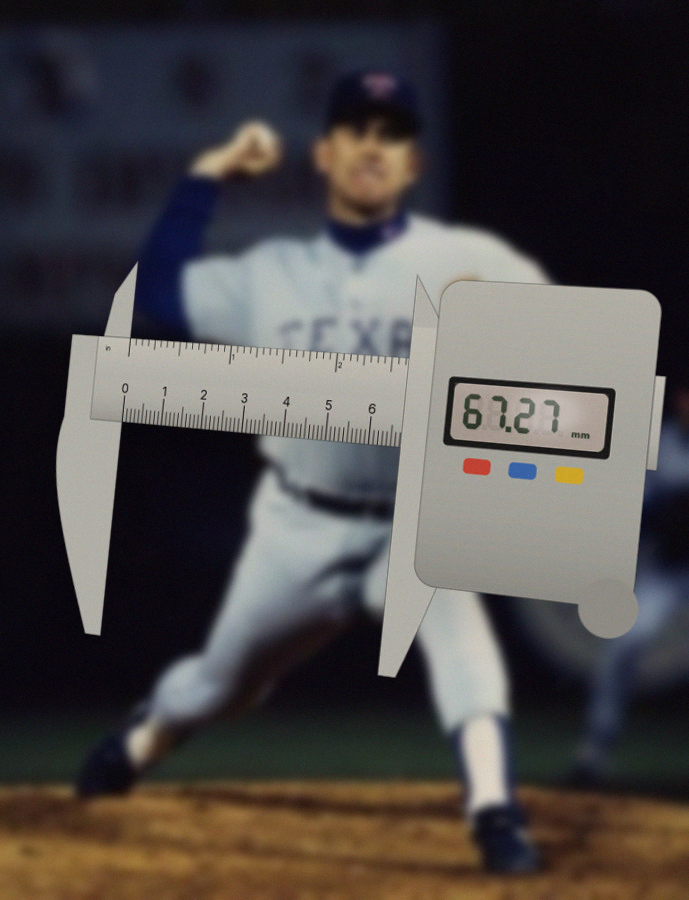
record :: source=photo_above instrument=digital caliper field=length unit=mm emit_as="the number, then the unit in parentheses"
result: 67.27 (mm)
